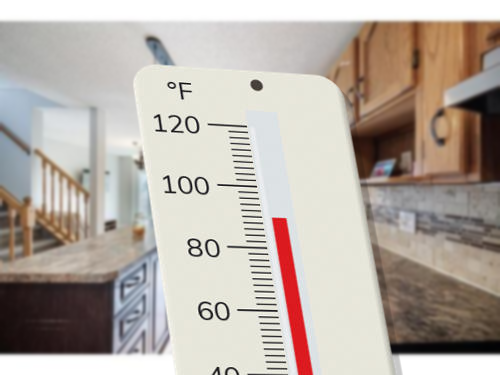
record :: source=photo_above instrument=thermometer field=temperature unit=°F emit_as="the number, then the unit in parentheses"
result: 90 (°F)
